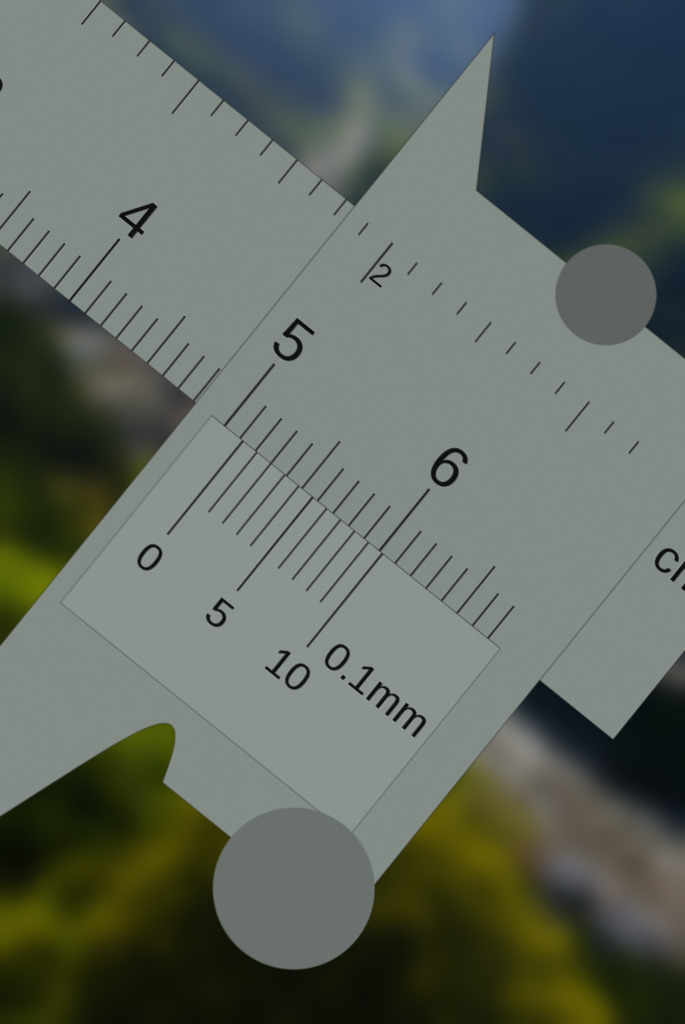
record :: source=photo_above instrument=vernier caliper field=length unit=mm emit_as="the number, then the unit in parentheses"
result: 51.2 (mm)
